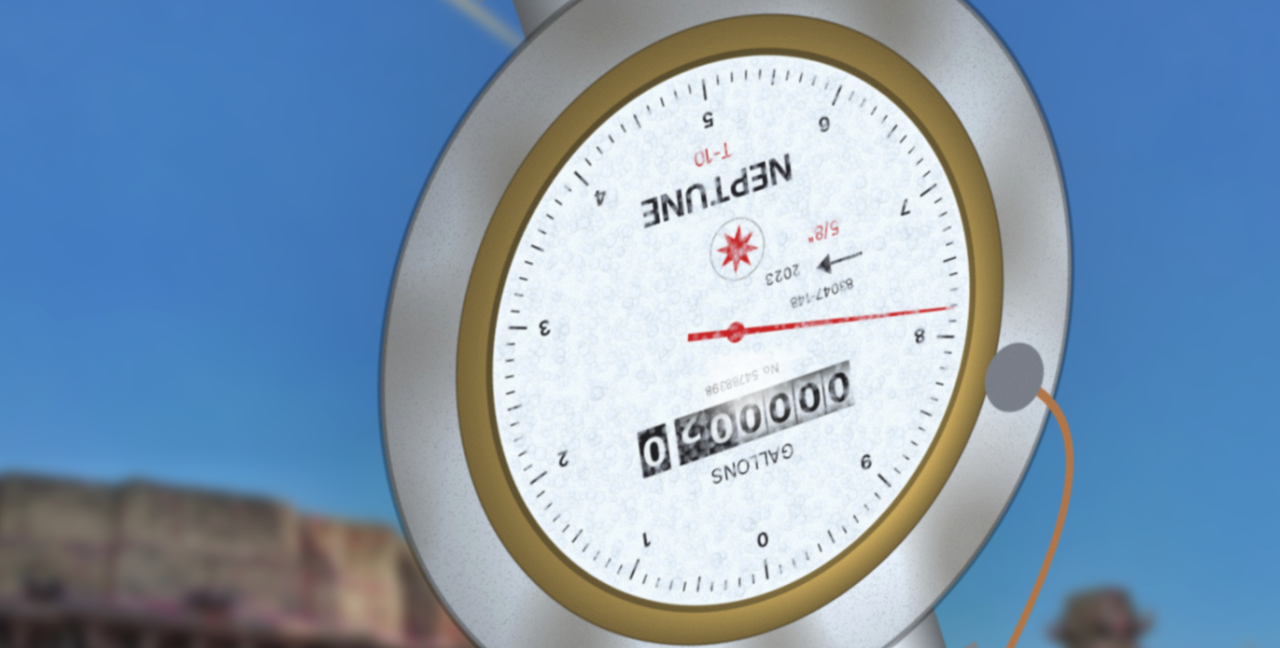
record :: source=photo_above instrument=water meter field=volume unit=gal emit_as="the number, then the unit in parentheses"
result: 17.8 (gal)
